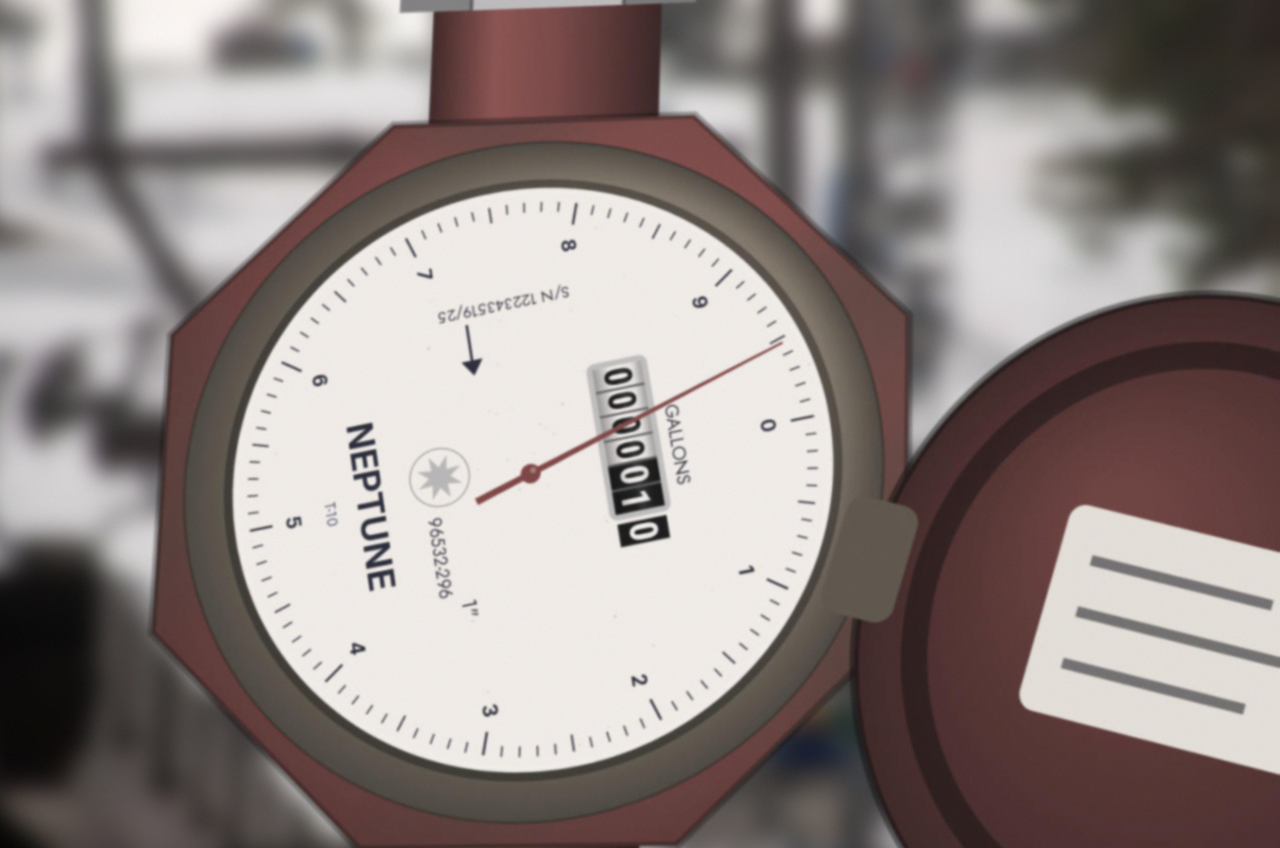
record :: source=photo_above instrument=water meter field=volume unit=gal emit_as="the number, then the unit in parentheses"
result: 9.5 (gal)
